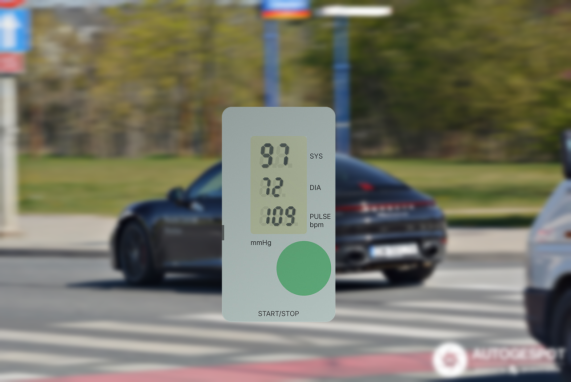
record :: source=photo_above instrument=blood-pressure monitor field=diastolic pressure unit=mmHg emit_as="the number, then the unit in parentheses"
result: 72 (mmHg)
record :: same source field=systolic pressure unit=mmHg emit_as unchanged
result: 97 (mmHg)
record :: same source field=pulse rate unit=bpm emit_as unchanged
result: 109 (bpm)
